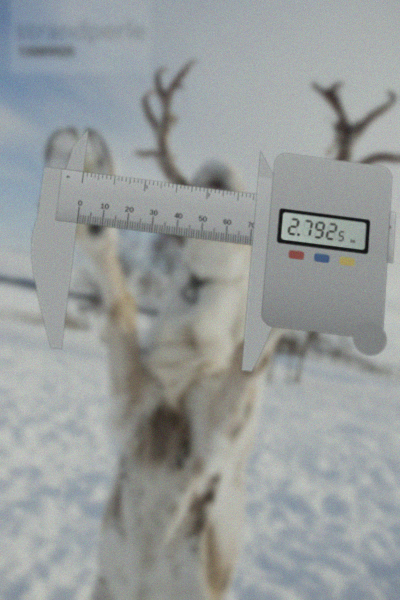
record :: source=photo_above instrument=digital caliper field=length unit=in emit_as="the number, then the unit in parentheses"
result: 2.7925 (in)
